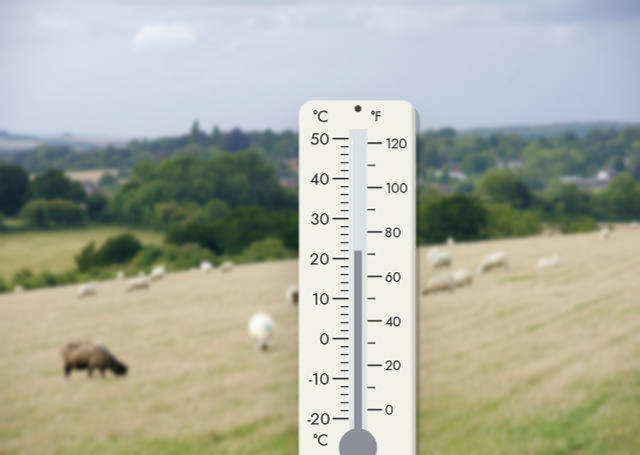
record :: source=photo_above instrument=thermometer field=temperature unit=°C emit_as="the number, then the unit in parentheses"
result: 22 (°C)
